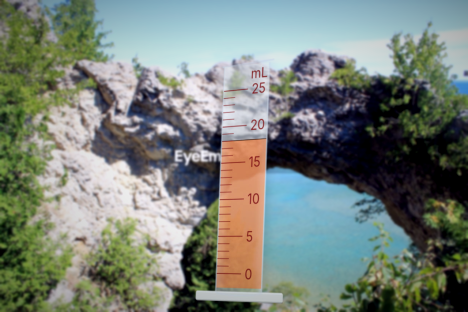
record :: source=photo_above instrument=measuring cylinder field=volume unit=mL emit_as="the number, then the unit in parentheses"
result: 18 (mL)
